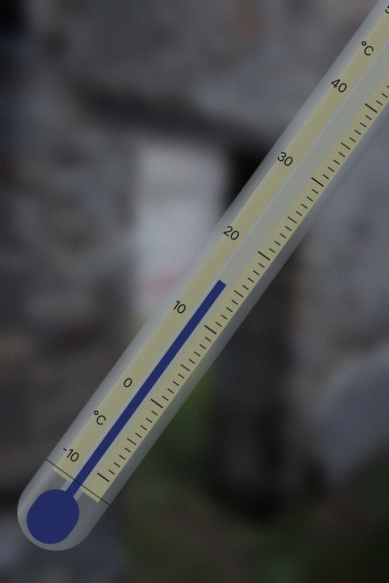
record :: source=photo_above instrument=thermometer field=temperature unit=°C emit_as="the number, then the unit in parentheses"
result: 15 (°C)
